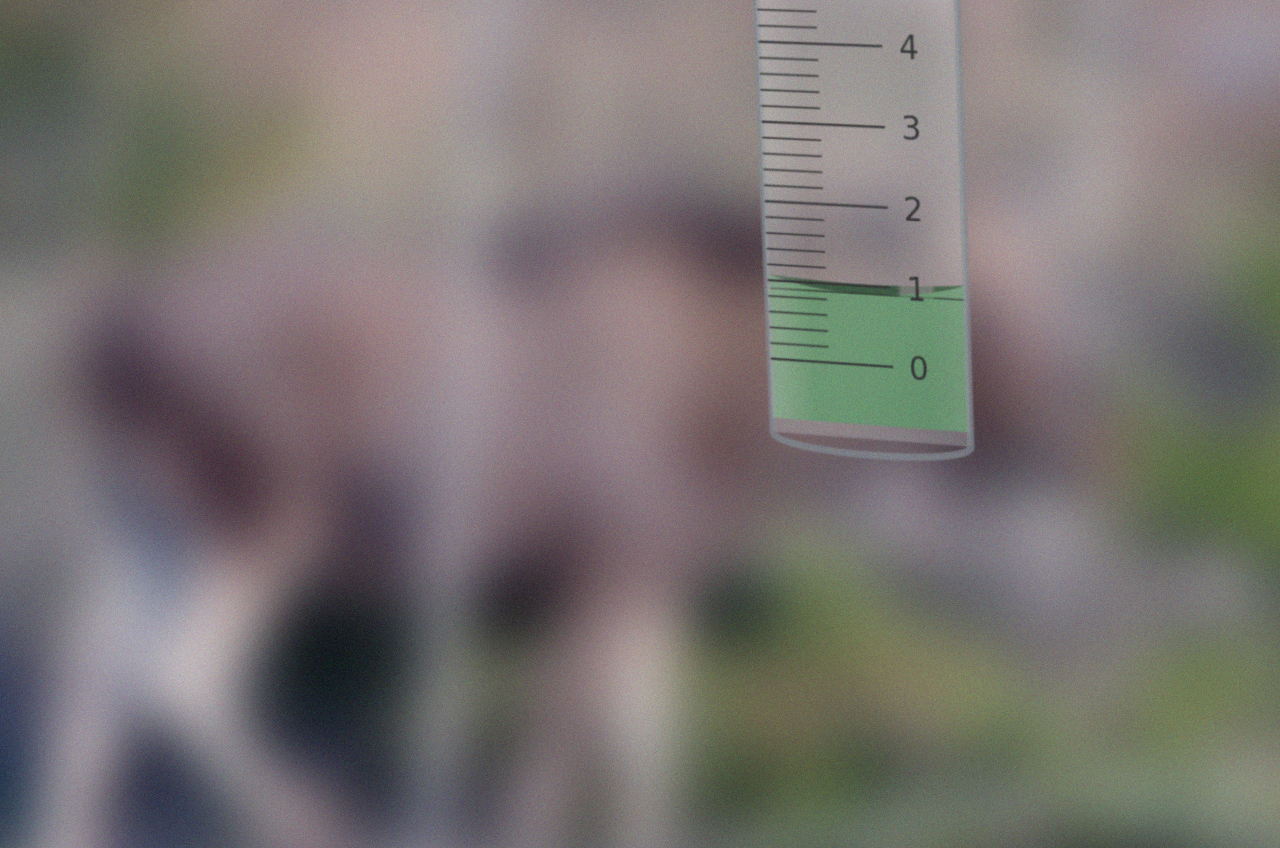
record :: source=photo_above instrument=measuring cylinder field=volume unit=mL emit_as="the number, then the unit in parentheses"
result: 0.9 (mL)
